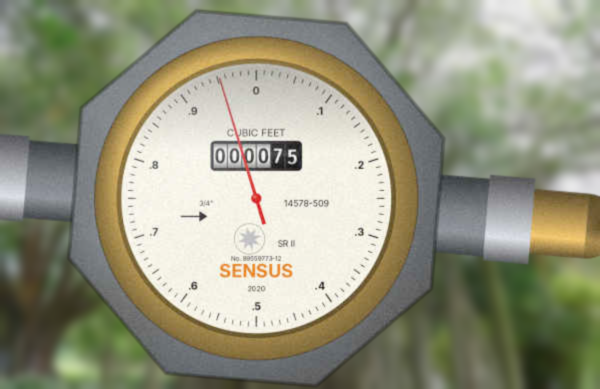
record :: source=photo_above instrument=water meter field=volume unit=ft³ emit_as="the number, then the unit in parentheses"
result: 74.95 (ft³)
